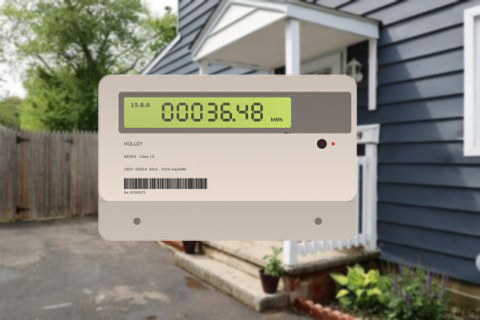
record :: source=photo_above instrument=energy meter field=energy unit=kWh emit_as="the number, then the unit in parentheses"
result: 36.48 (kWh)
